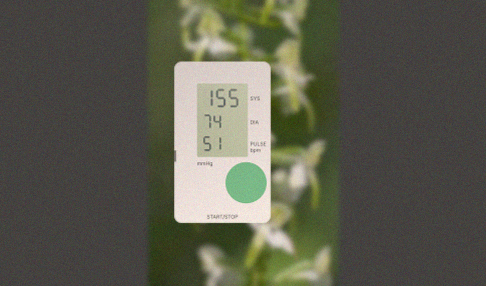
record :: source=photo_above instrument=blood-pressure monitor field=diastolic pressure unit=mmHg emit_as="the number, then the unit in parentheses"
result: 74 (mmHg)
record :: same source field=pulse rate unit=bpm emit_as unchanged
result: 51 (bpm)
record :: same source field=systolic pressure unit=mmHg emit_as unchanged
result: 155 (mmHg)
